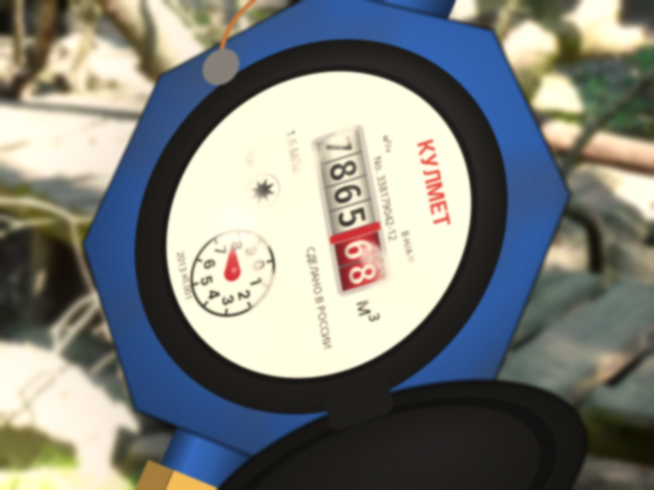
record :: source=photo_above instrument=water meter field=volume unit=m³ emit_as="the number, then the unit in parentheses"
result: 7865.687 (m³)
